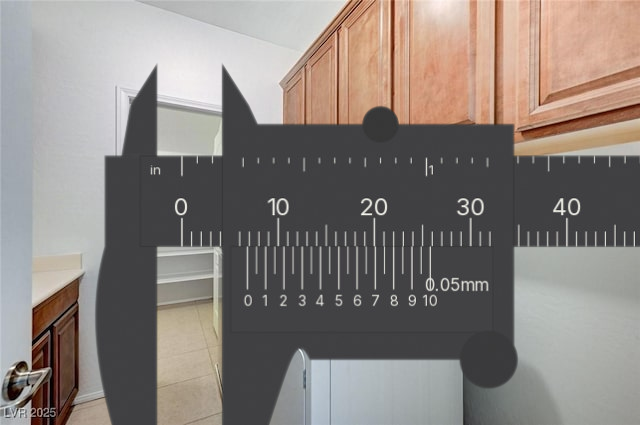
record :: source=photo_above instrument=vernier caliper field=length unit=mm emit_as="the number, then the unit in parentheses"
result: 6.8 (mm)
